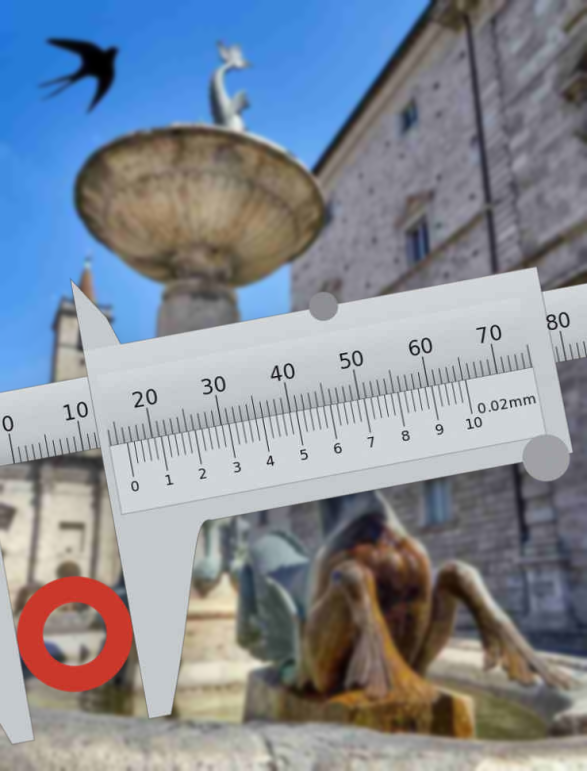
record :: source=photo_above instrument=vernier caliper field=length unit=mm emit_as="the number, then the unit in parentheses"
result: 16.4 (mm)
